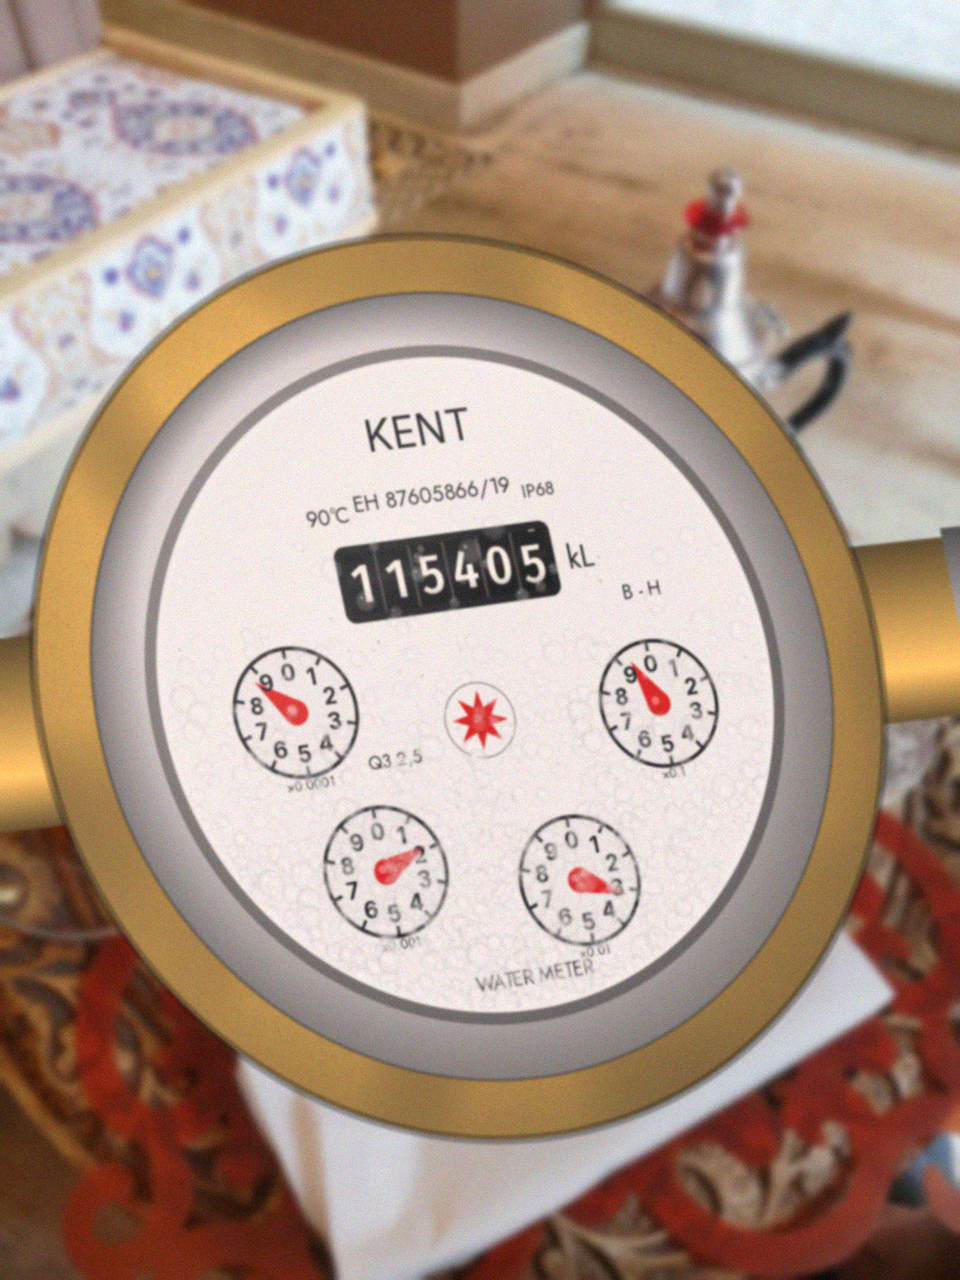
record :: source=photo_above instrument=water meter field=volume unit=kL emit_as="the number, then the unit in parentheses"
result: 115404.9318 (kL)
